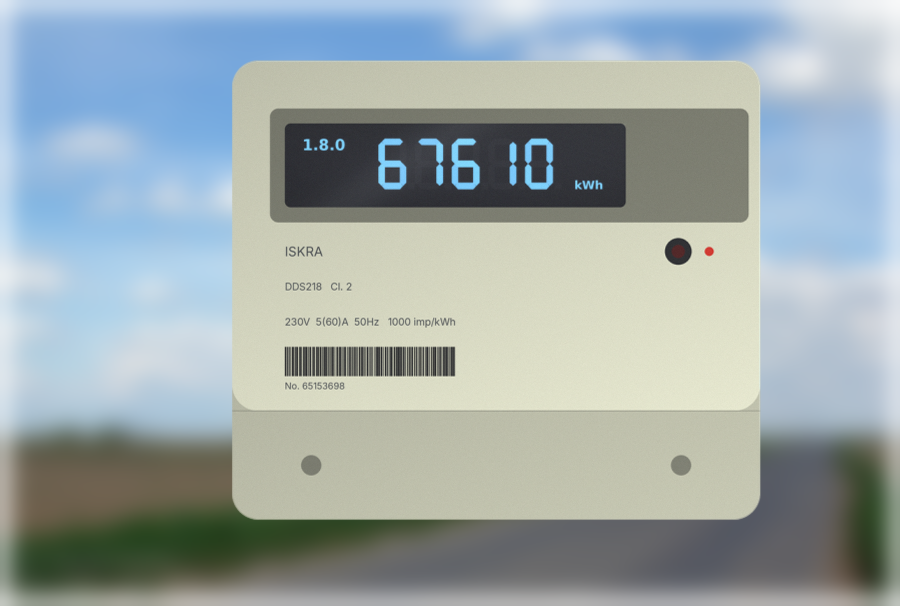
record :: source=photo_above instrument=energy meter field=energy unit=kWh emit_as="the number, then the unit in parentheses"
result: 67610 (kWh)
